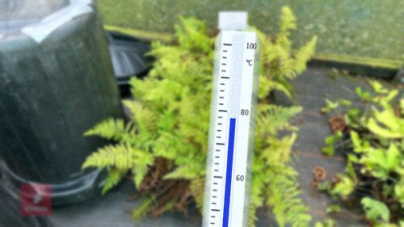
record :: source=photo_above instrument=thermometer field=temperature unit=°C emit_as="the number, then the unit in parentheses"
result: 78 (°C)
